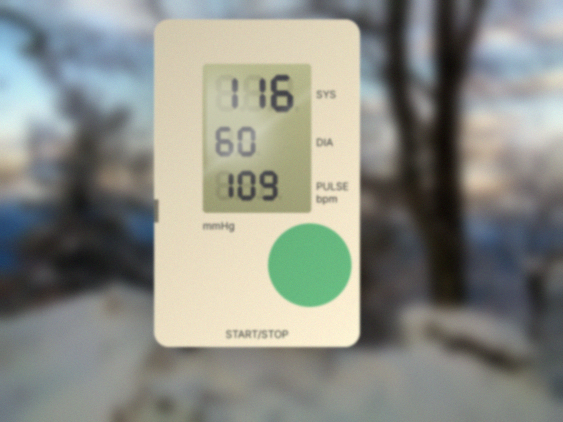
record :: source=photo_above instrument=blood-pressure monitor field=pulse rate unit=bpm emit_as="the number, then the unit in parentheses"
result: 109 (bpm)
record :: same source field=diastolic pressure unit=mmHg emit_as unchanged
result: 60 (mmHg)
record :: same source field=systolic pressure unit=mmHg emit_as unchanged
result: 116 (mmHg)
